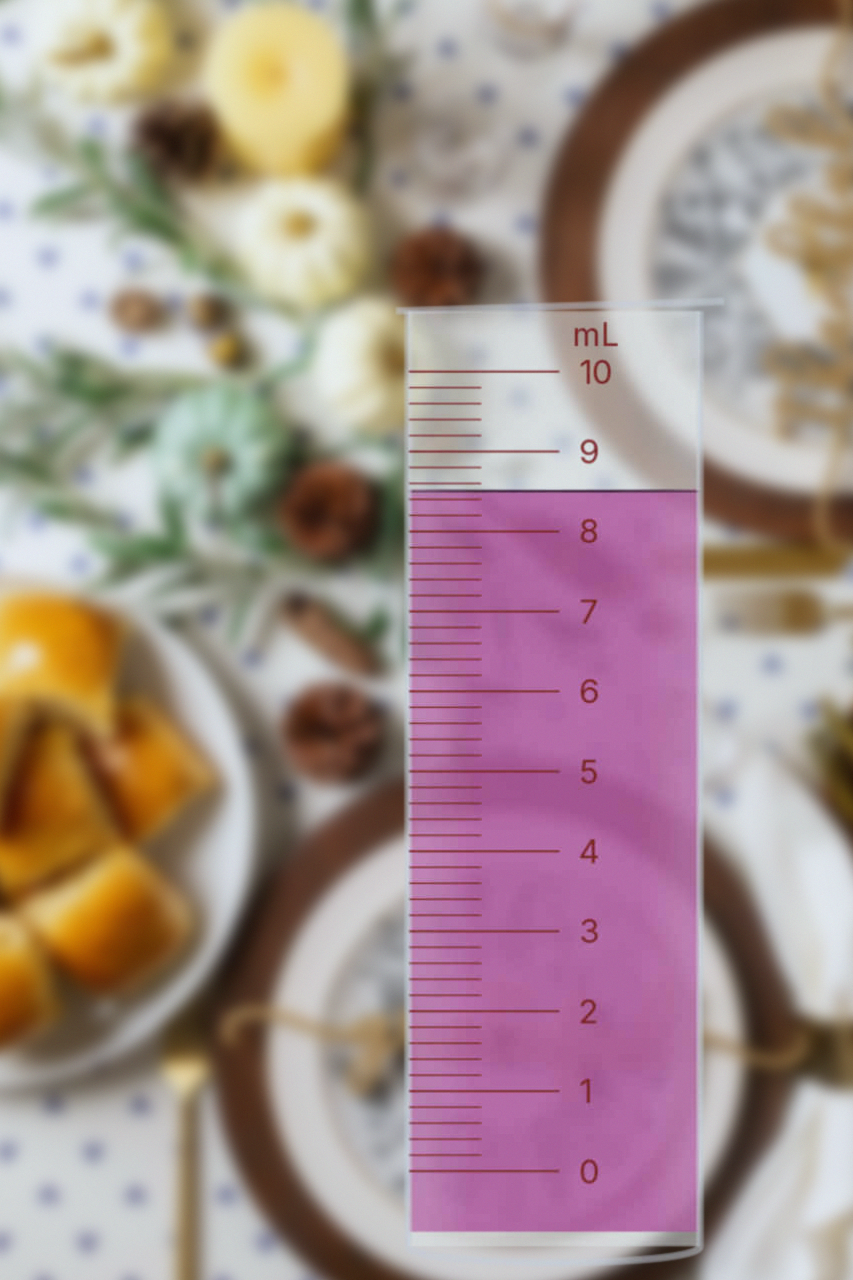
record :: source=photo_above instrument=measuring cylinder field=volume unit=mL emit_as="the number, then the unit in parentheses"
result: 8.5 (mL)
